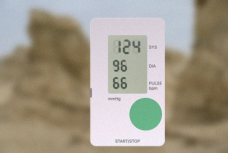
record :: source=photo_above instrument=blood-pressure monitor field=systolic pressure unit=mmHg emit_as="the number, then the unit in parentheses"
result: 124 (mmHg)
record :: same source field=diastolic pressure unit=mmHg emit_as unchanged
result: 96 (mmHg)
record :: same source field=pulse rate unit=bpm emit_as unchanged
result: 66 (bpm)
